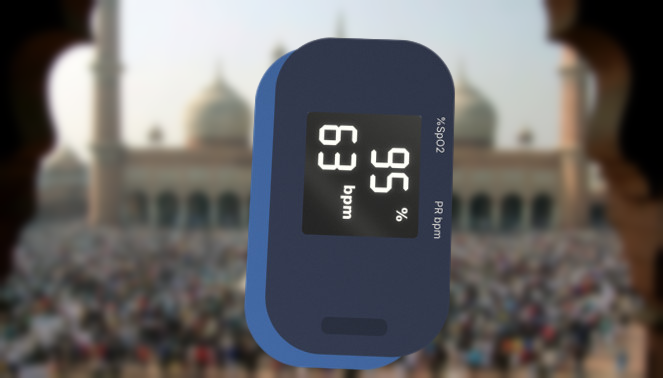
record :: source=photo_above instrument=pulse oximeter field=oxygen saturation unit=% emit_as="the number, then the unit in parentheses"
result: 95 (%)
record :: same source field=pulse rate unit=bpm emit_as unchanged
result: 63 (bpm)
